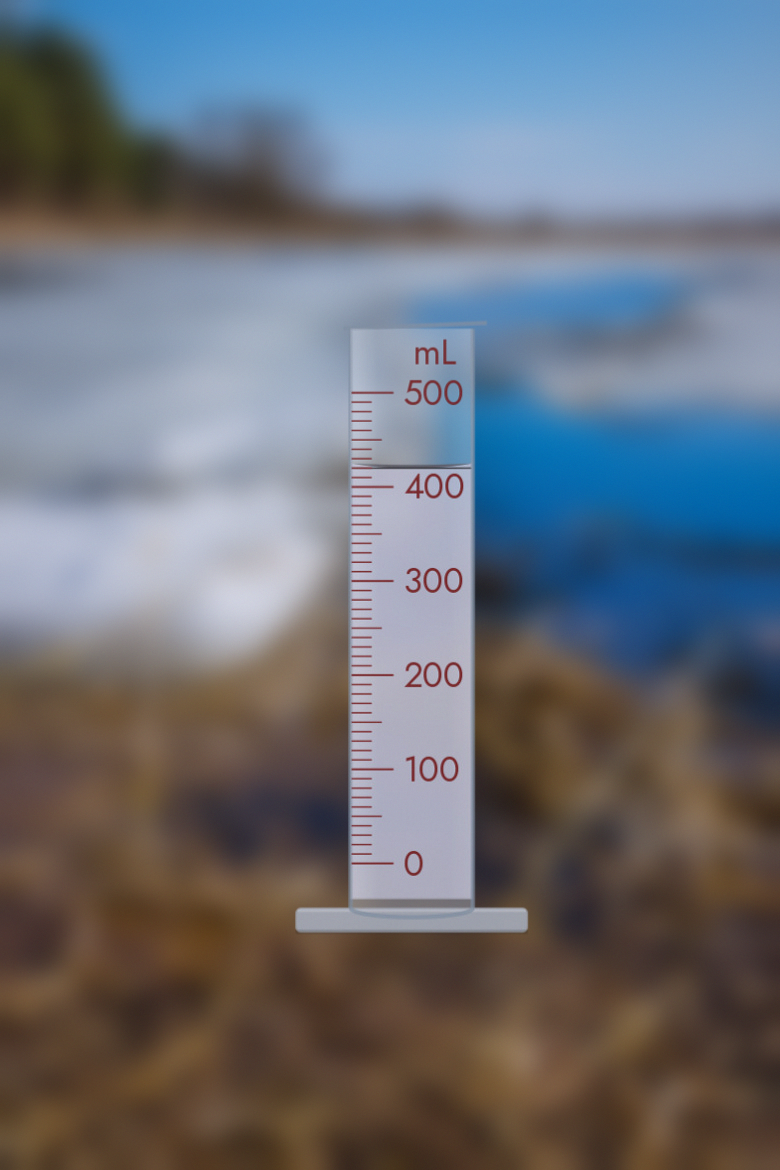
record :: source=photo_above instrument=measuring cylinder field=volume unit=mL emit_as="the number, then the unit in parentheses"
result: 420 (mL)
